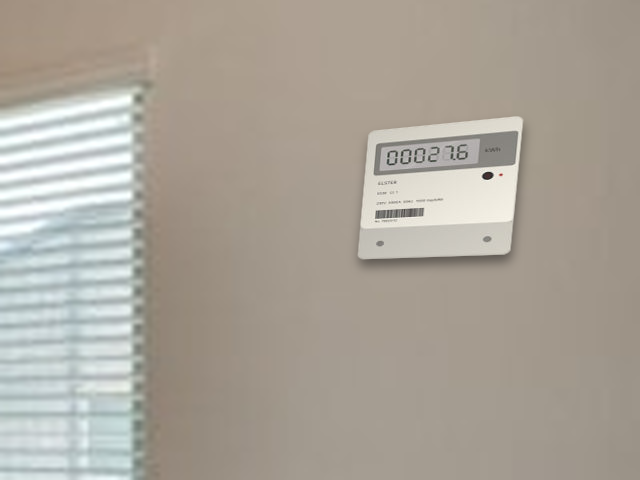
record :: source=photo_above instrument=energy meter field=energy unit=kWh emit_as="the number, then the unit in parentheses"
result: 27.6 (kWh)
